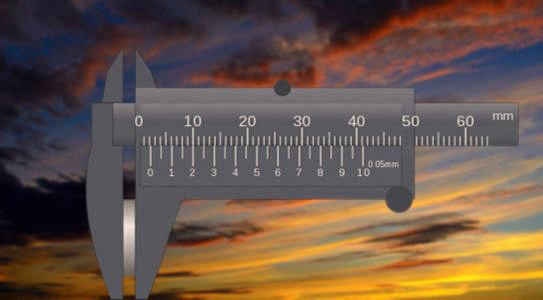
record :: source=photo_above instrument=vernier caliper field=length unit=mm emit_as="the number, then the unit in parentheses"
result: 2.2 (mm)
